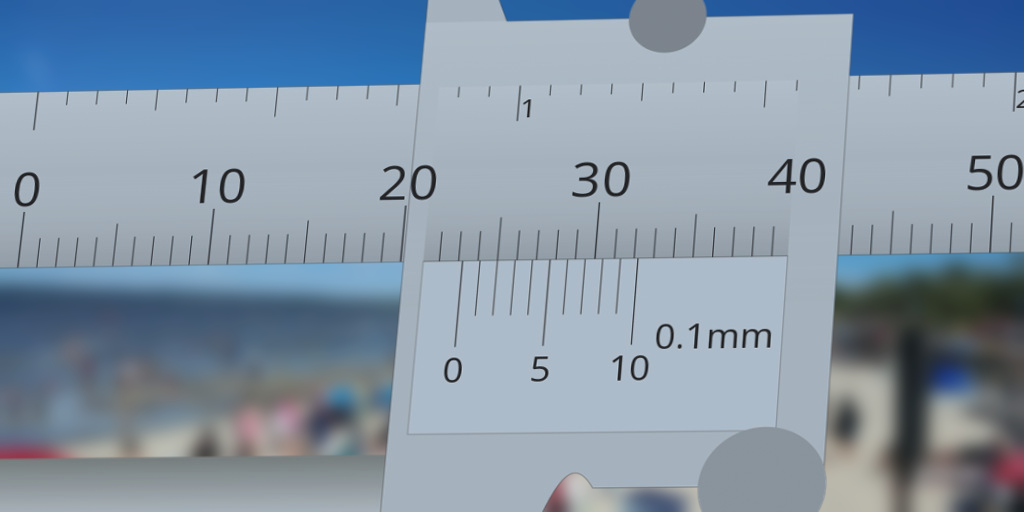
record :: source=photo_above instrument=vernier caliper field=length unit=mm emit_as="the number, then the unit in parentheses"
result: 23.2 (mm)
